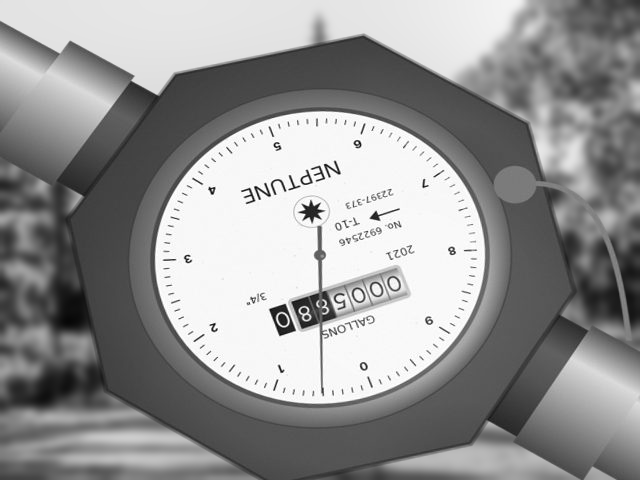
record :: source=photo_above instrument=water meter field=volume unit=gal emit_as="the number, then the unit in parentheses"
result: 5880.5 (gal)
